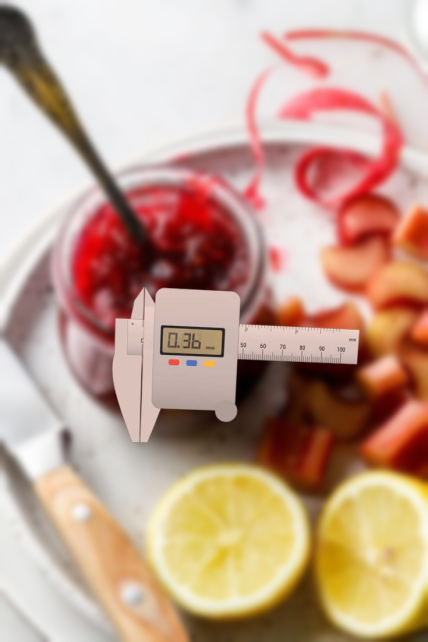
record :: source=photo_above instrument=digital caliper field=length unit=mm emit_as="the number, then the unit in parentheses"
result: 0.36 (mm)
